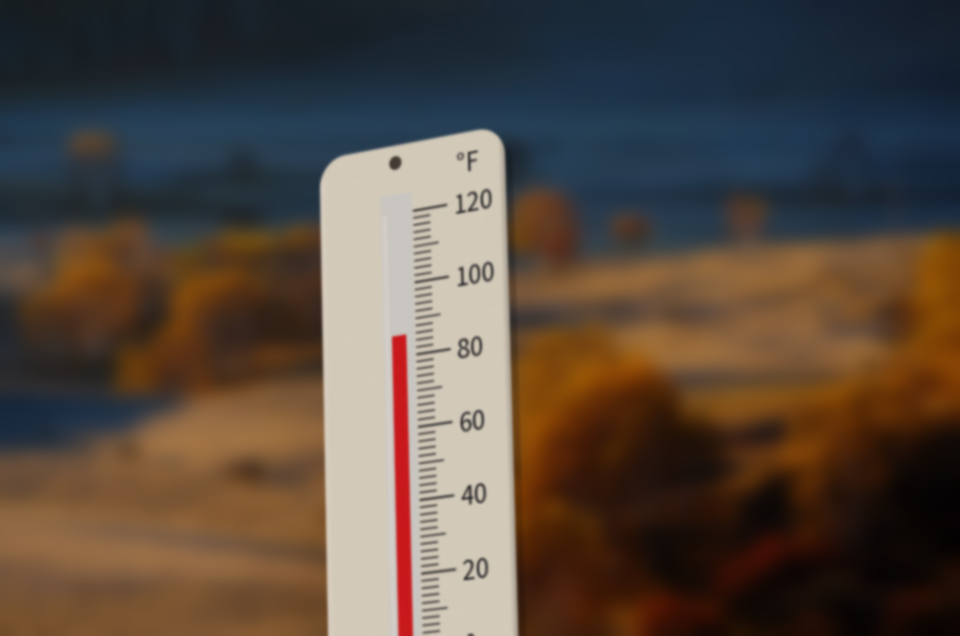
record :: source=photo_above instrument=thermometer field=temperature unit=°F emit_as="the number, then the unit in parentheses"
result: 86 (°F)
